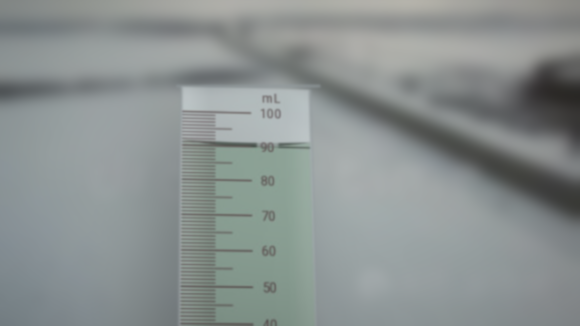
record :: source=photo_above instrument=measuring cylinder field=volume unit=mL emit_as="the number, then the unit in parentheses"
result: 90 (mL)
